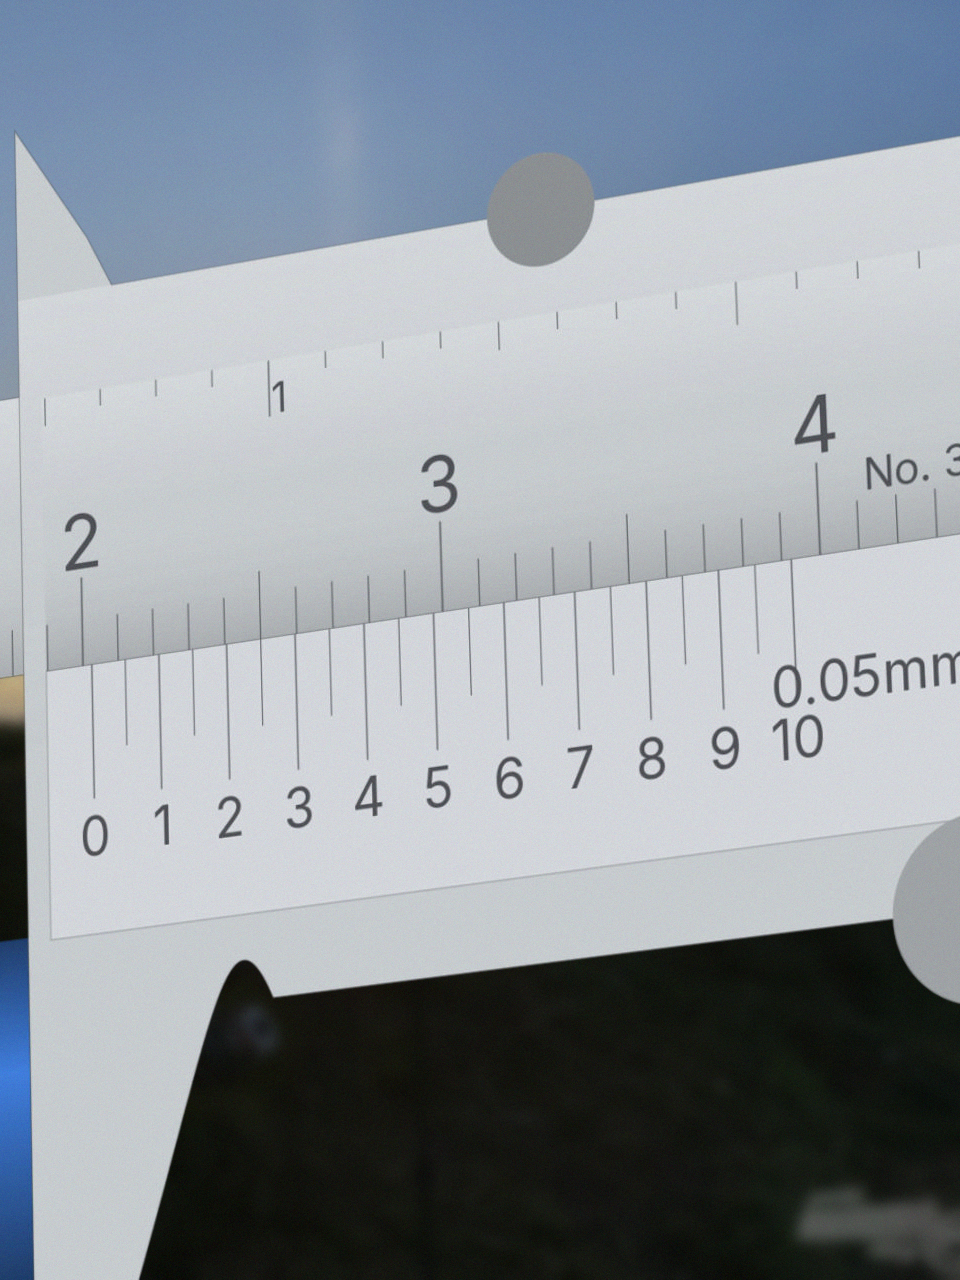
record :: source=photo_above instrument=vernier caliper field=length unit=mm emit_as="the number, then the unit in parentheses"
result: 20.25 (mm)
